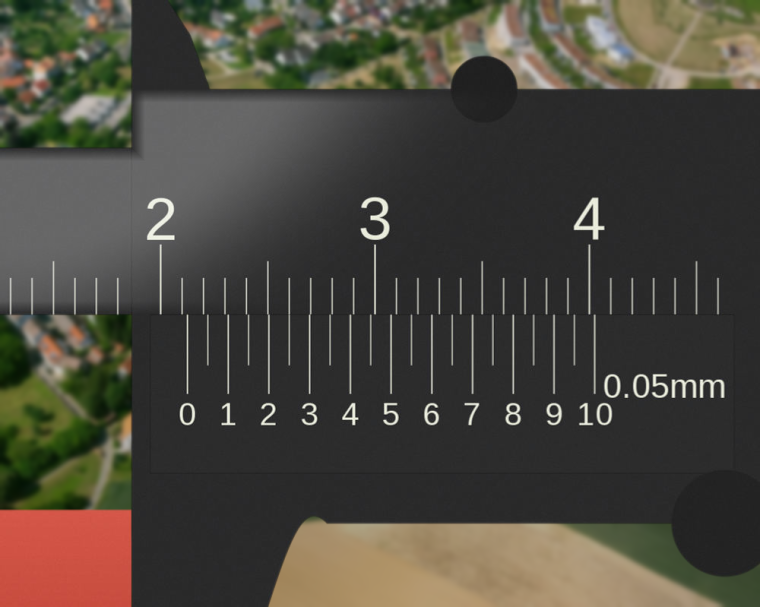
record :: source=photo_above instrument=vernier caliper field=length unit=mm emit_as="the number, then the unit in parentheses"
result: 21.25 (mm)
